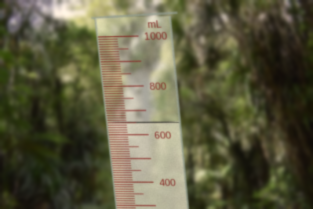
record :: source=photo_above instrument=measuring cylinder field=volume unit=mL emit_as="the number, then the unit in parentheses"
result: 650 (mL)
